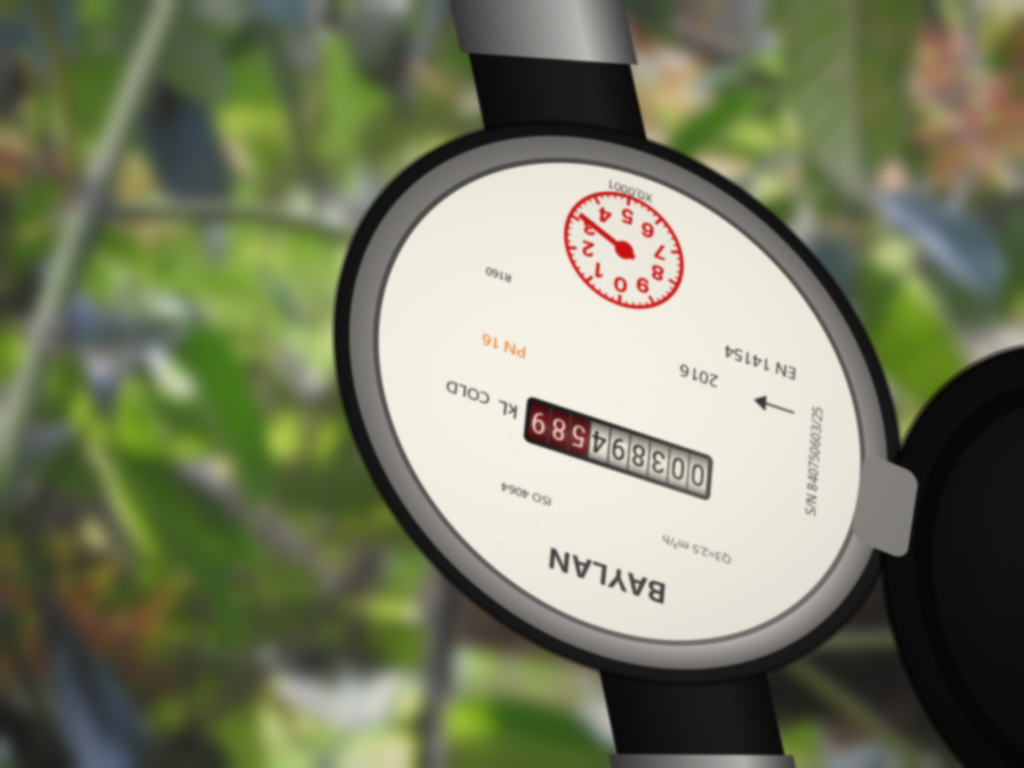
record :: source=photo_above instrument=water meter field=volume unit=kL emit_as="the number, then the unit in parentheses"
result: 3894.5893 (kL)
